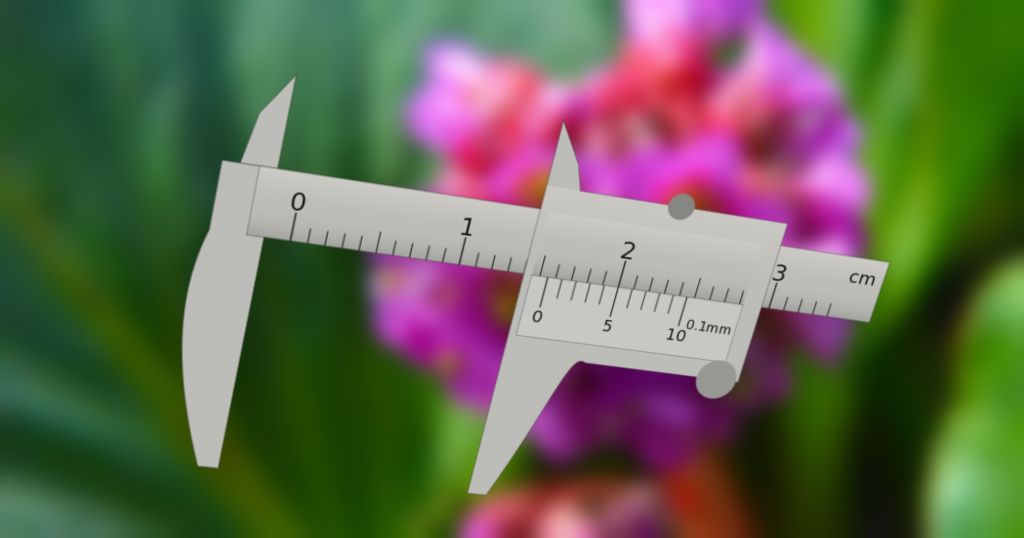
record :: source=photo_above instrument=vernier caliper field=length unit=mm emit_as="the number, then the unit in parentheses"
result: 15.5 (mm)
